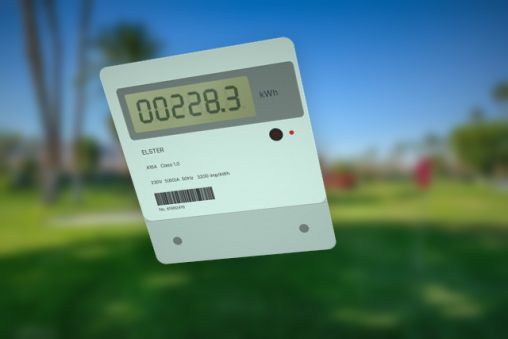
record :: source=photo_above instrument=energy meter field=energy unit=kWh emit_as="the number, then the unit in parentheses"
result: 228.3 (kWh)
